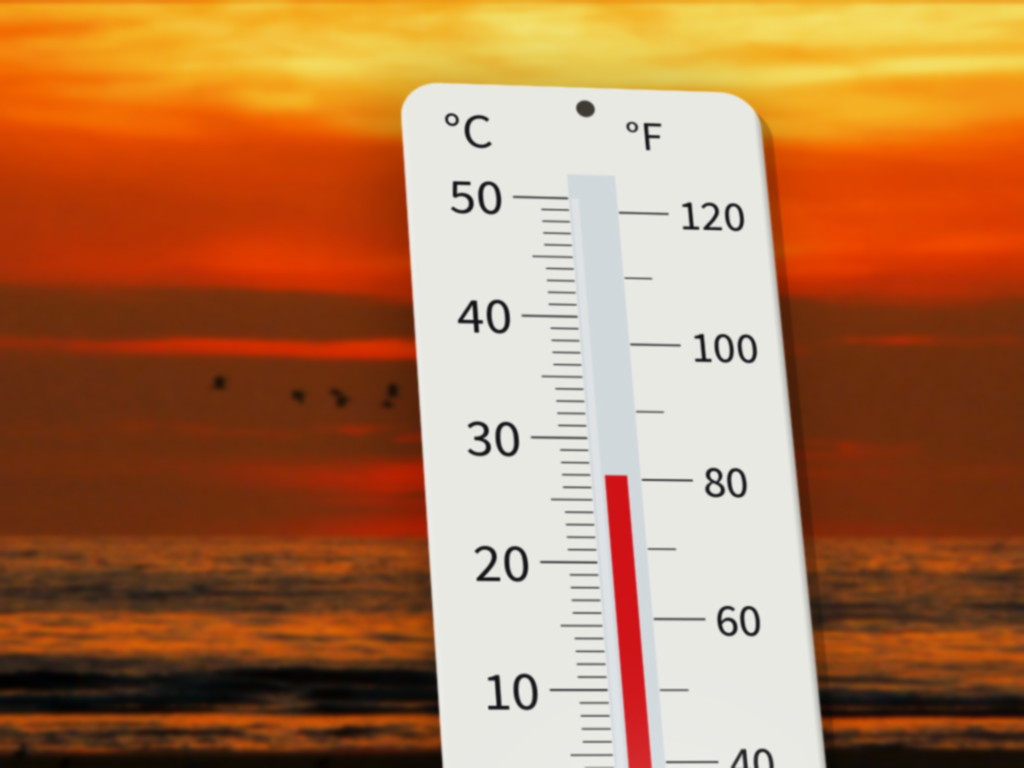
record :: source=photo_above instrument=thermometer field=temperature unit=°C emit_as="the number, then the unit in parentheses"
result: 27 (°C)
